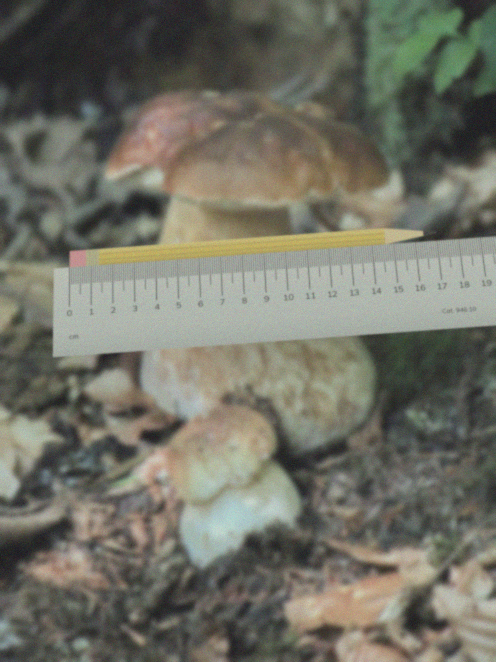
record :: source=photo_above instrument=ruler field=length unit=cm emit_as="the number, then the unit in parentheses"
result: 17 (cm)
